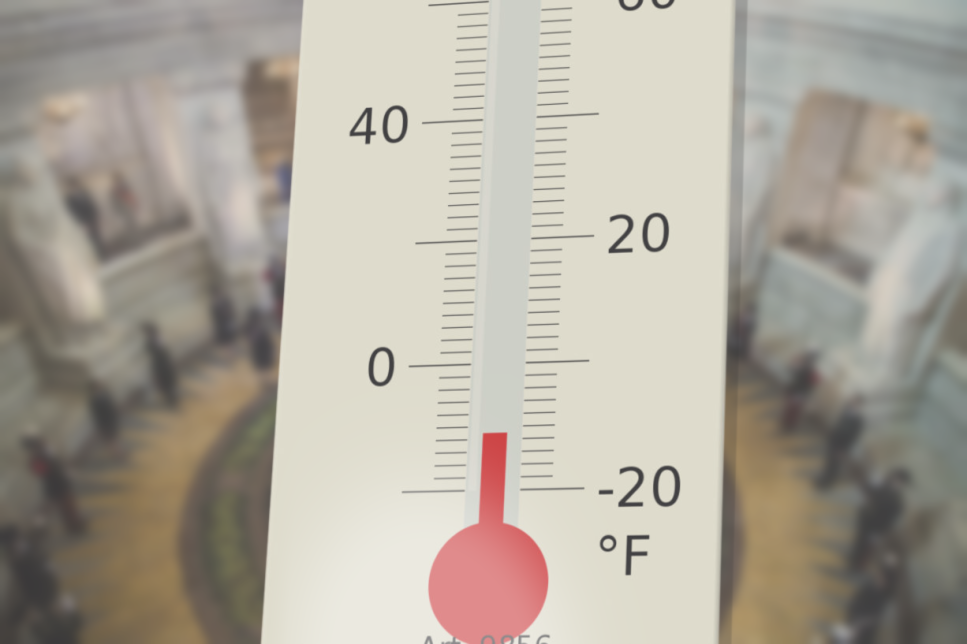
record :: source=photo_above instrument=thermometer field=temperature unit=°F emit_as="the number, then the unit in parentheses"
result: -11 (°F)
